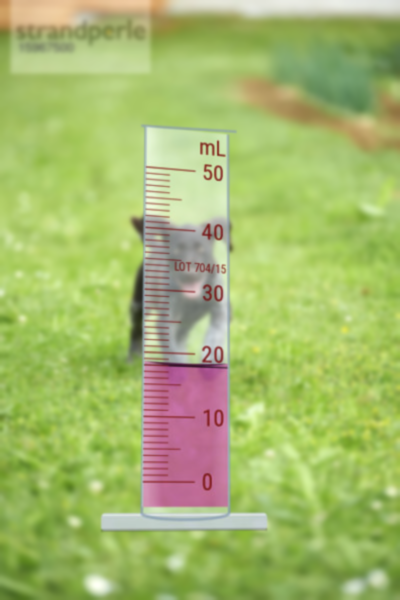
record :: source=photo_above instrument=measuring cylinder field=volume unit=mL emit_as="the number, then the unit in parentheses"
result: 18 (mL)
